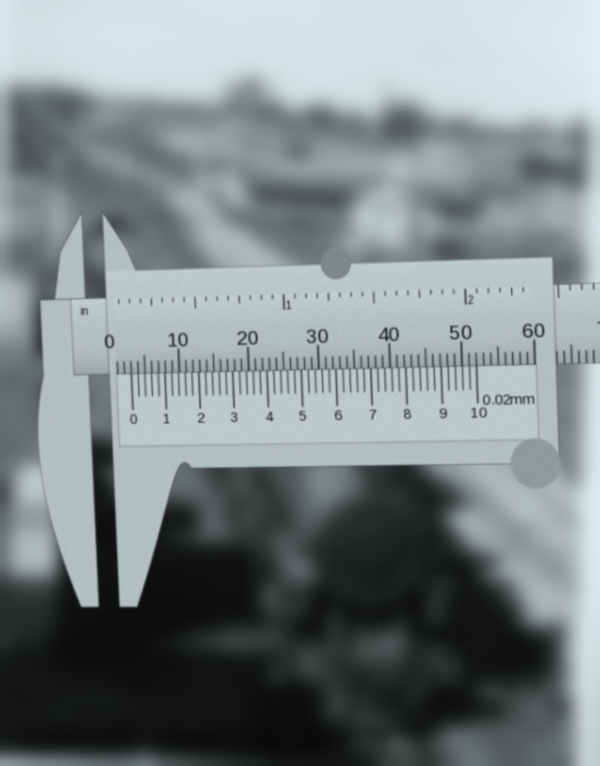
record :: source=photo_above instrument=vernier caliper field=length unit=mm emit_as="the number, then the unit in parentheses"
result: 3.0 (mm)
